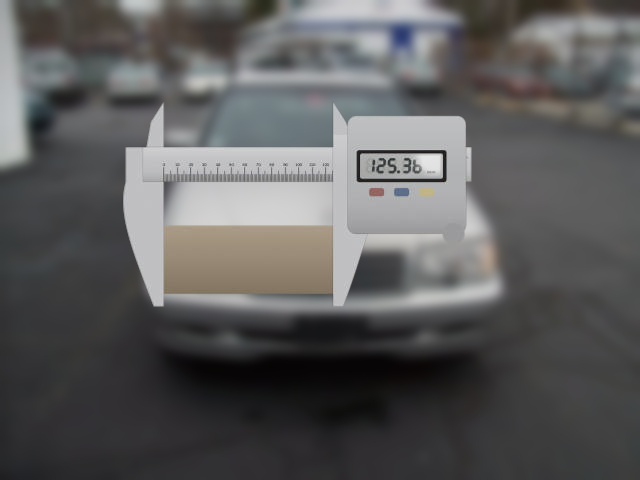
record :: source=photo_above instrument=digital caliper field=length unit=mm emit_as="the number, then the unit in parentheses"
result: 125.36 (mm)
